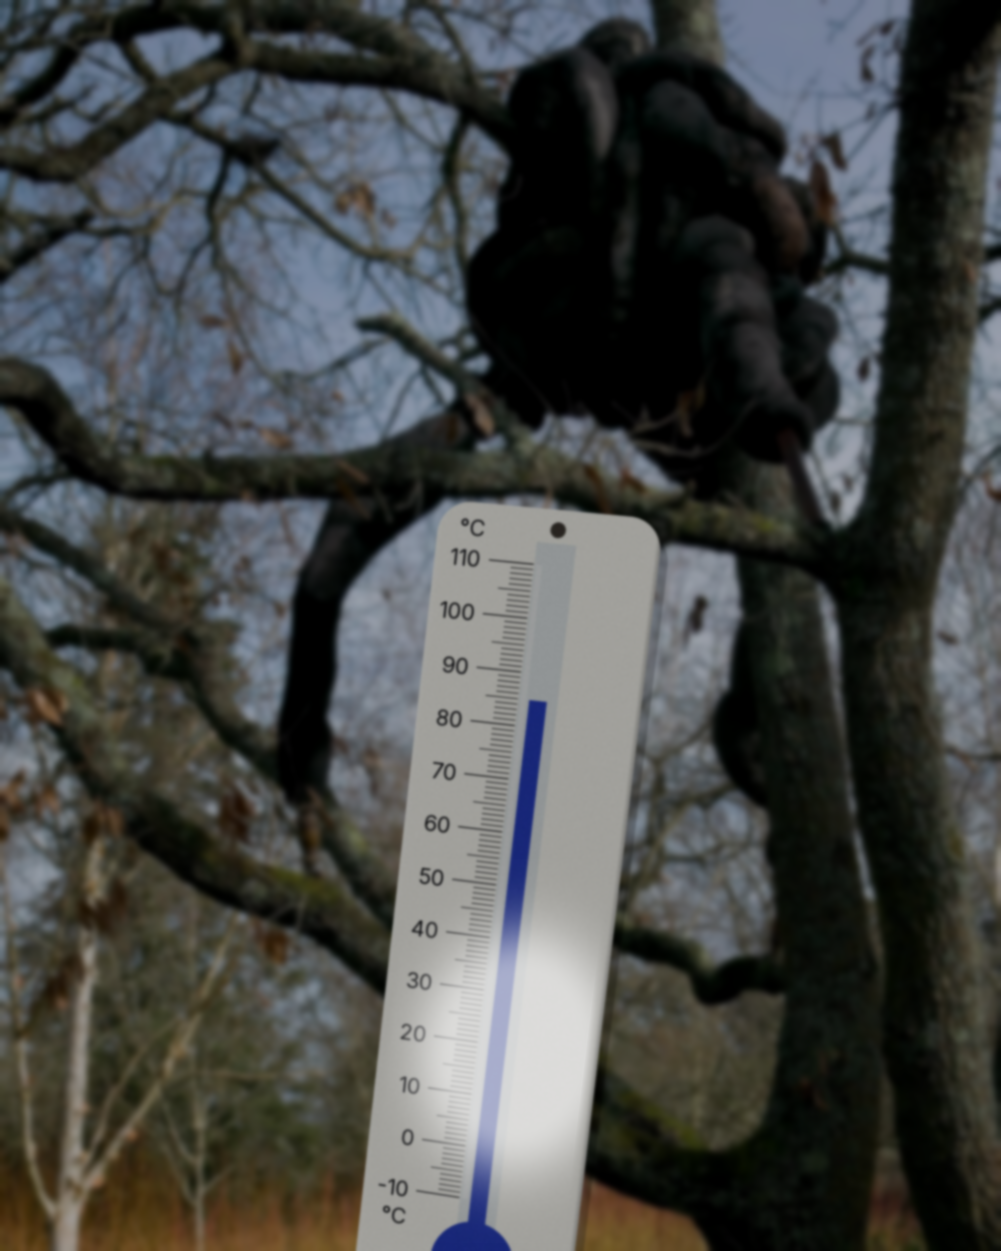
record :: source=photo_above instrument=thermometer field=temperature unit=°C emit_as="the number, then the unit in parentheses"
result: 85 (°C)
